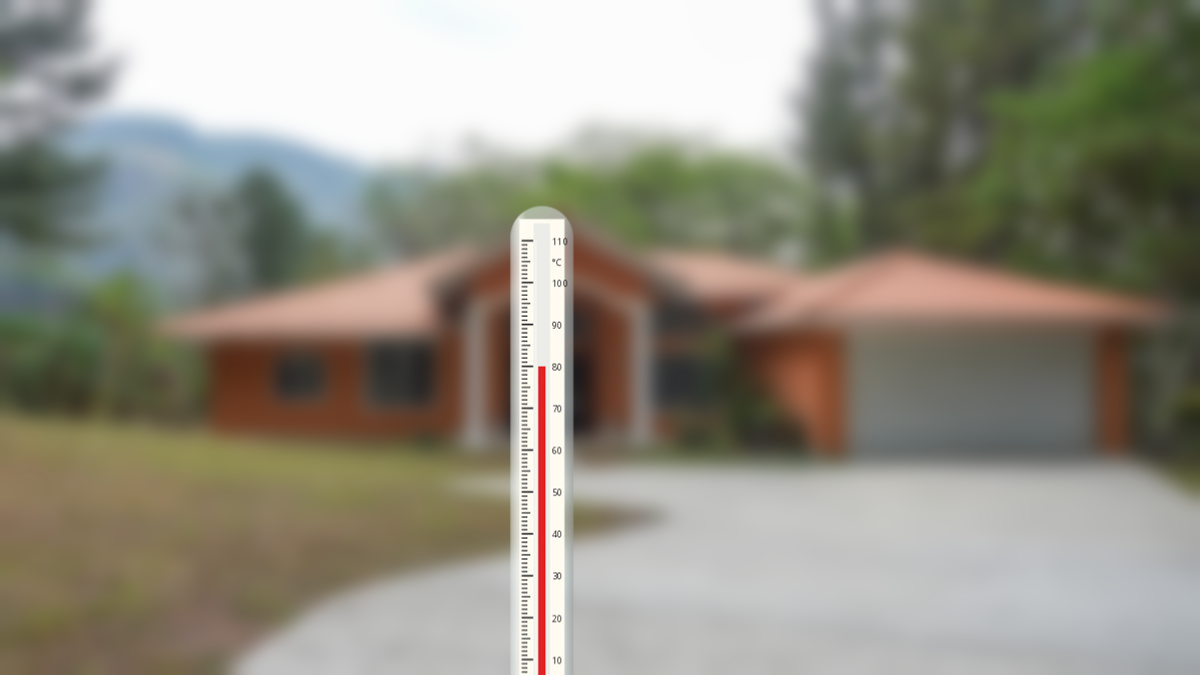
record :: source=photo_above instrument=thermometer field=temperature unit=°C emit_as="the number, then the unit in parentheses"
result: 80 (°C)
